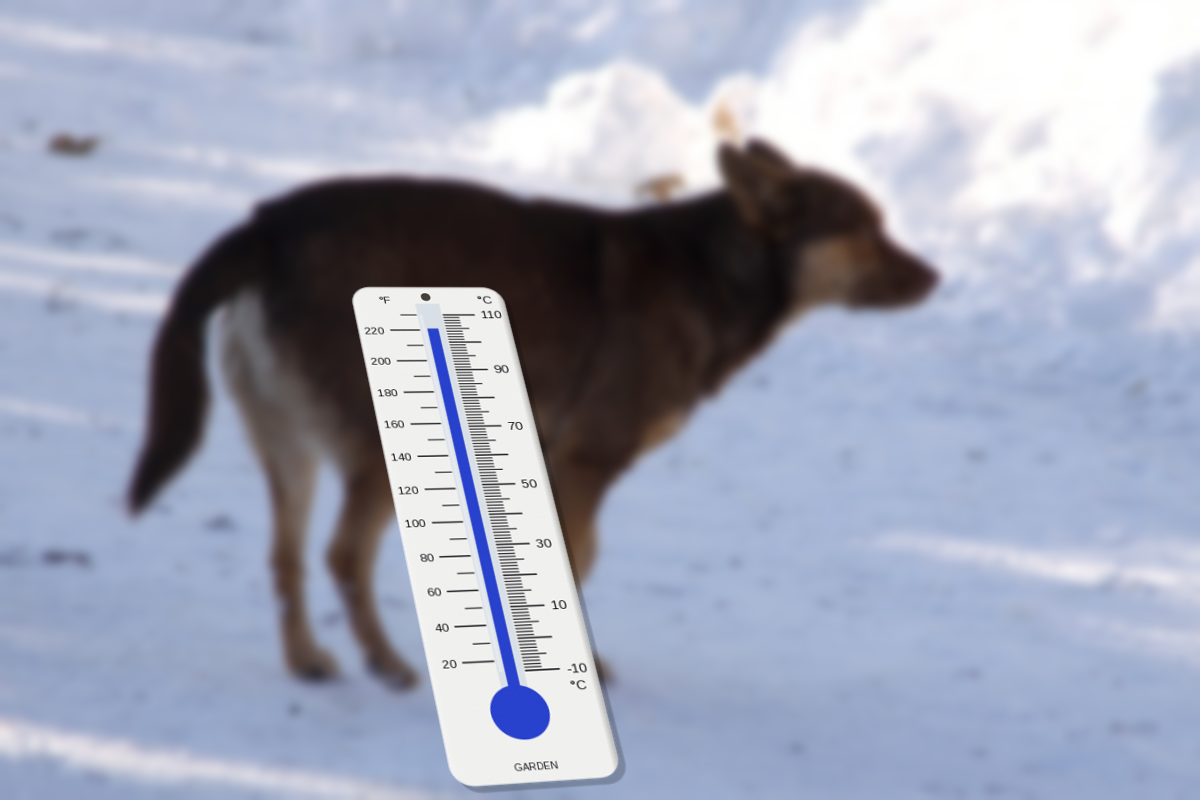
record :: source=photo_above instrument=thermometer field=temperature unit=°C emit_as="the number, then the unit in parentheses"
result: 105 (°C)
